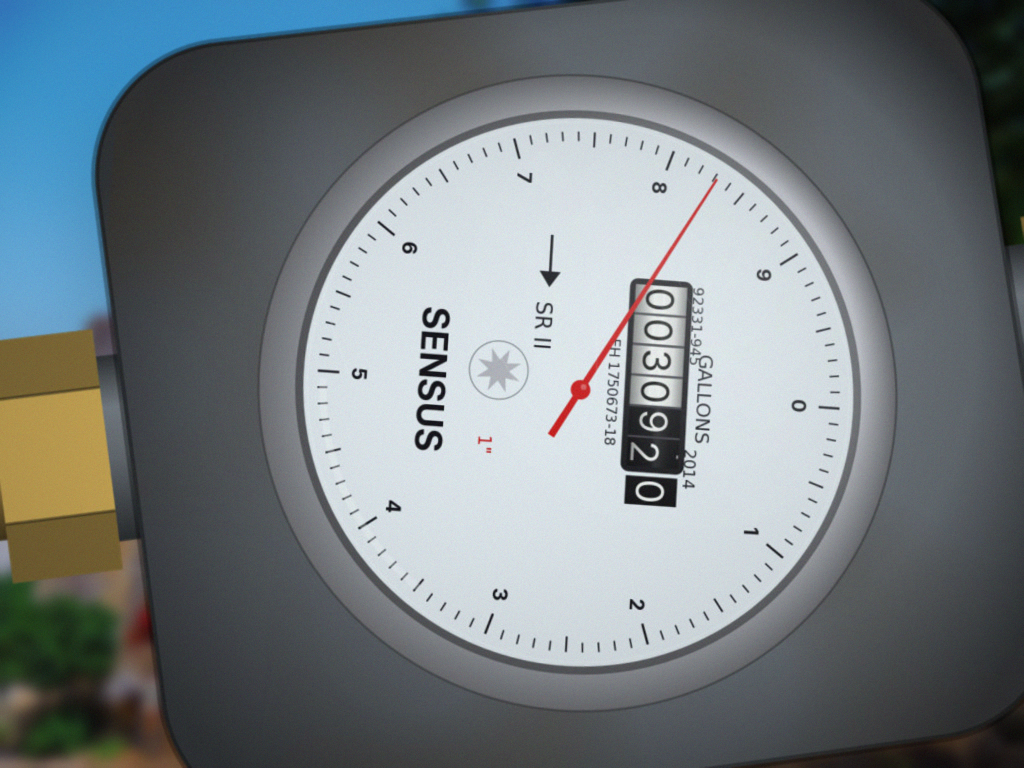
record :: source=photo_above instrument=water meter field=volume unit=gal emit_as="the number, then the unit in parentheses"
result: 30918.3 (gal)
